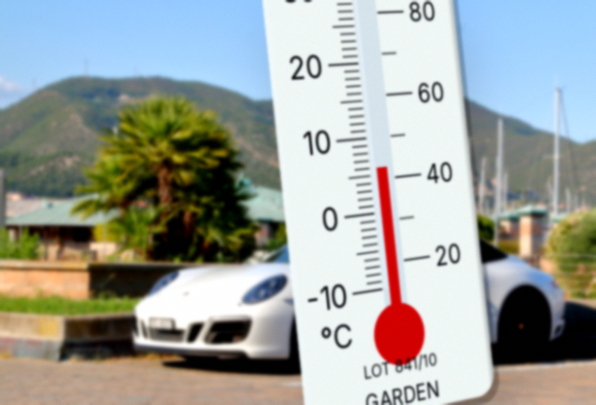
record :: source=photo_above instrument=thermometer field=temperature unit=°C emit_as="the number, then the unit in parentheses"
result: 6 (°C)
